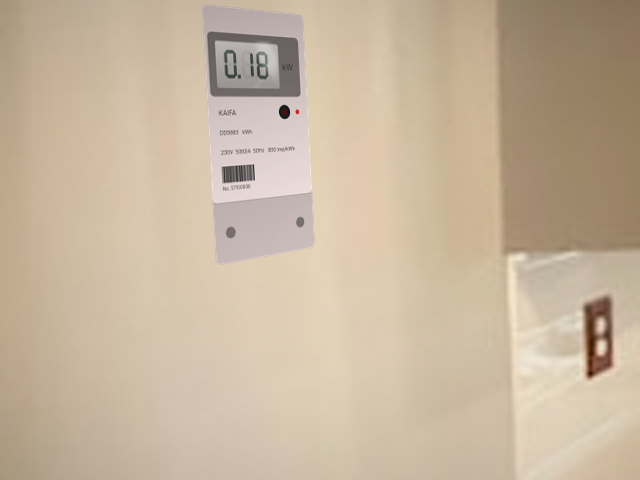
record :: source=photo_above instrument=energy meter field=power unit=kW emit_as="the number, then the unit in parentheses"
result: 0.18 (kW)
